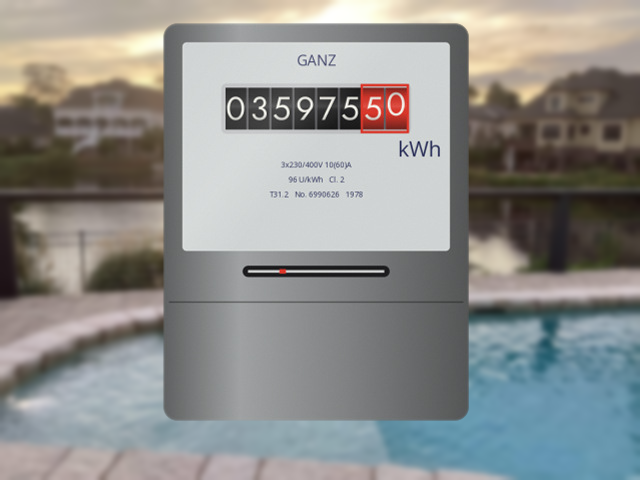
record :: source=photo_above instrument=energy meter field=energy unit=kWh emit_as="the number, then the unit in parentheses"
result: 35975.50 (kWh)
